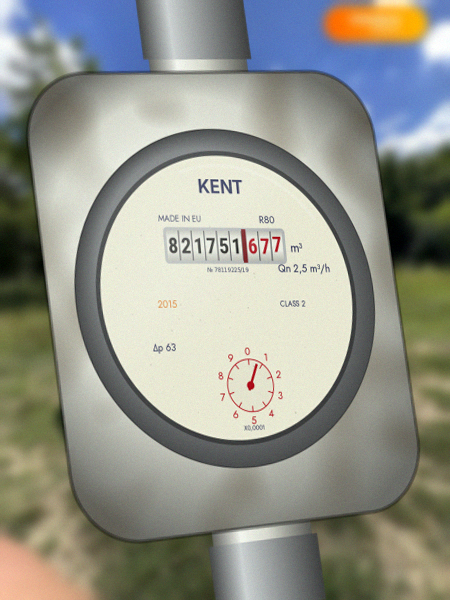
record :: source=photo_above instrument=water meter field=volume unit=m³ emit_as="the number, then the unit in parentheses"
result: 821751.6770 (m³)
